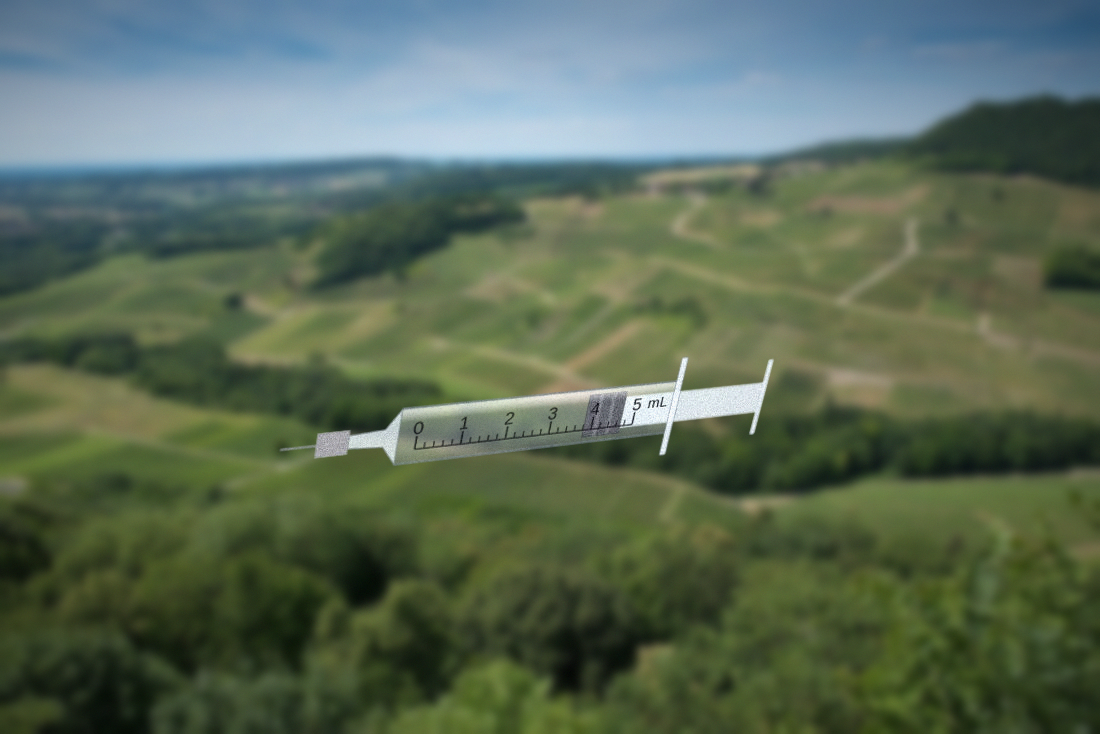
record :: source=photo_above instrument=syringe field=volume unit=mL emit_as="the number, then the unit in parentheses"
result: 3.8 (mL)
